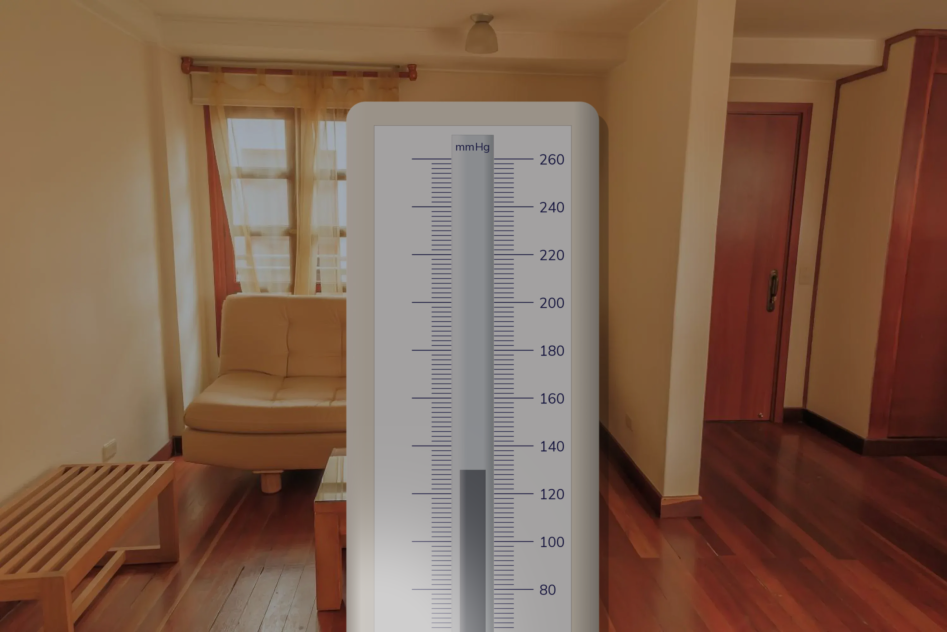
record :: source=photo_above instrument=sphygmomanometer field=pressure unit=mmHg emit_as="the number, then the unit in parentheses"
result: 130 (mmHg)
